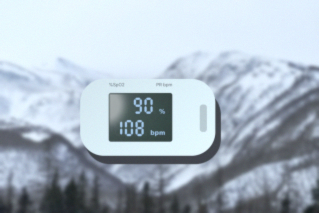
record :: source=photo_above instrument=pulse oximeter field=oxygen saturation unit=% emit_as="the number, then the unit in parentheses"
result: 90 (%)
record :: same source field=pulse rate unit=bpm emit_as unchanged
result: 108 (bpm)
